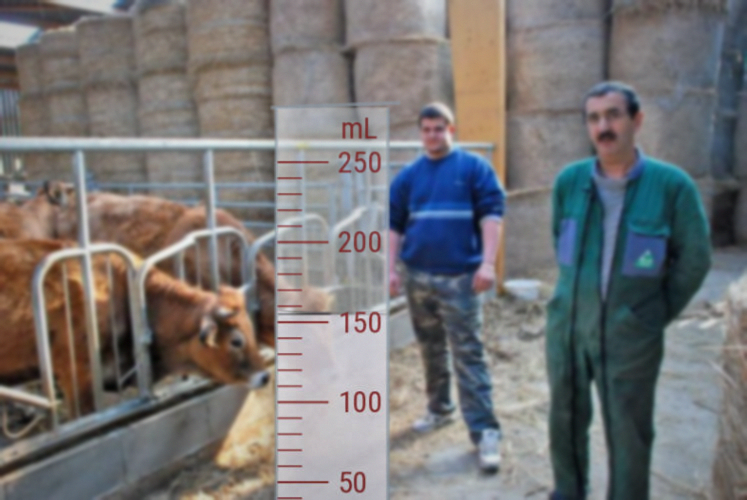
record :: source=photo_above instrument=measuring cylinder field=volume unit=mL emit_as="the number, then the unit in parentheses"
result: 155 (mL)
